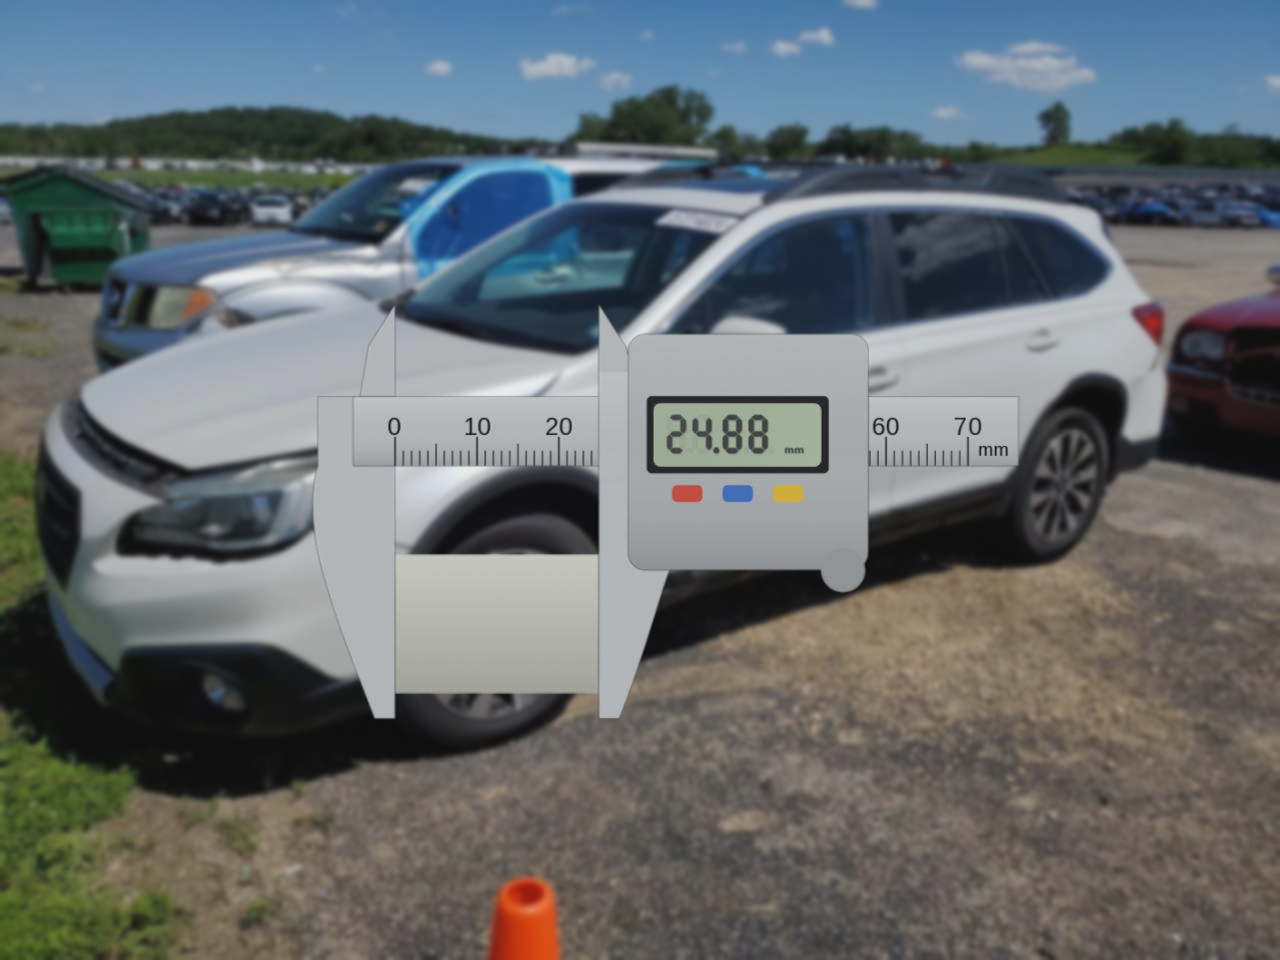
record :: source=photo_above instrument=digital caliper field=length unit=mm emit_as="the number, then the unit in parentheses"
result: 24.88 (mm)
